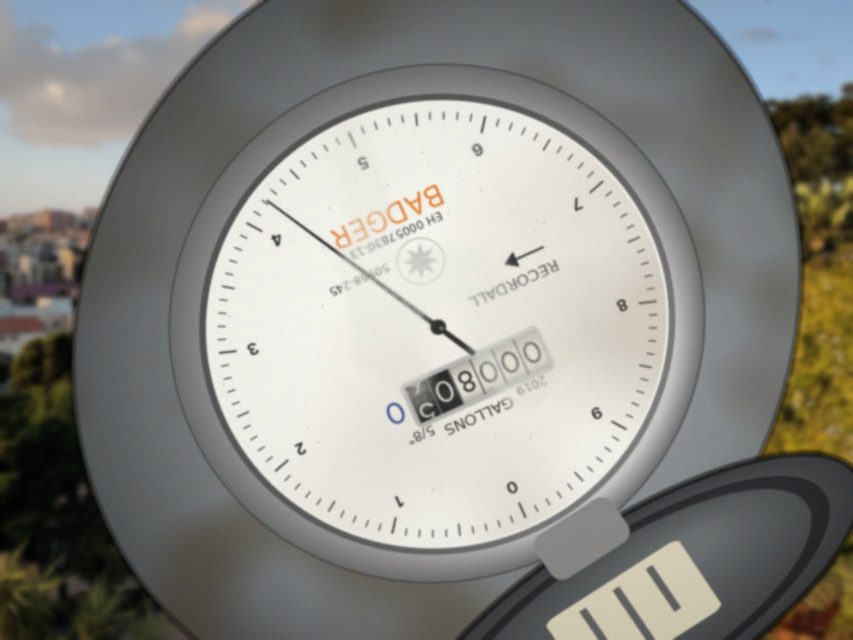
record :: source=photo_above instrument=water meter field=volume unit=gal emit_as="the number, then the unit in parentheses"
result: 8054.2 (gal)
